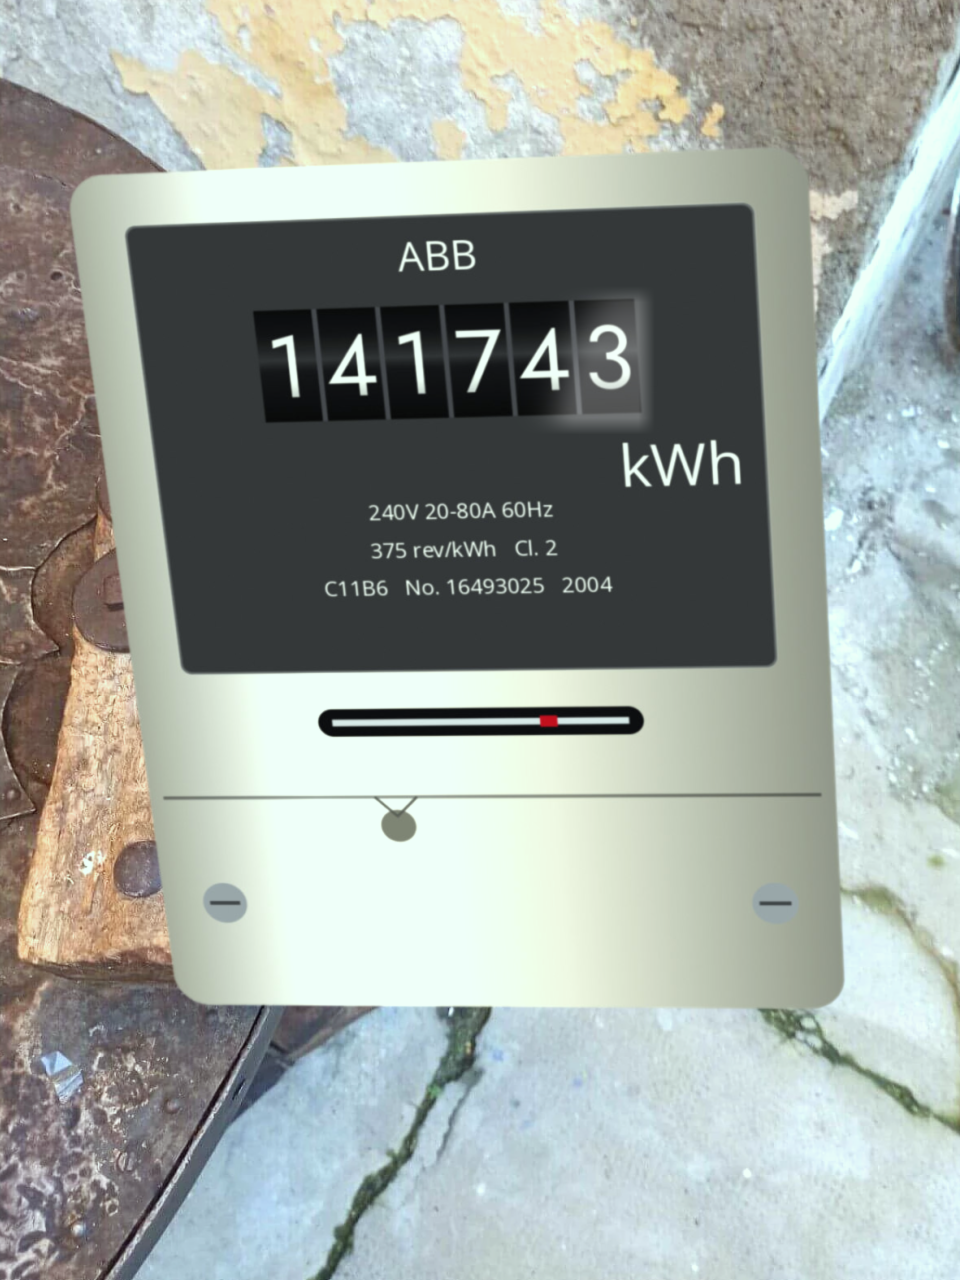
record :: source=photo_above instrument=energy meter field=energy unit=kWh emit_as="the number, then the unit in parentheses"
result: 141743 (kWh)
